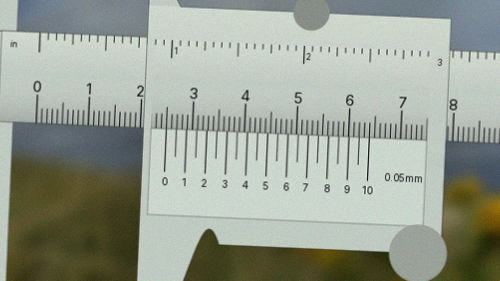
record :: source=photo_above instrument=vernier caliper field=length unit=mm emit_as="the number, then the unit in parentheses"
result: 25.0 (mm)
